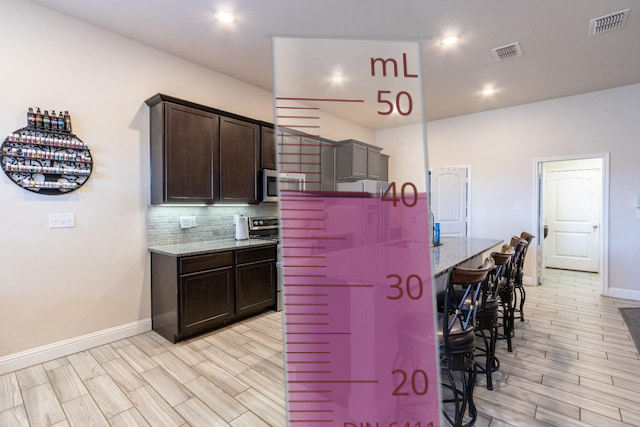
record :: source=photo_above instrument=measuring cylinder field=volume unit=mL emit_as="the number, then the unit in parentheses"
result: 39.5 (mL)
